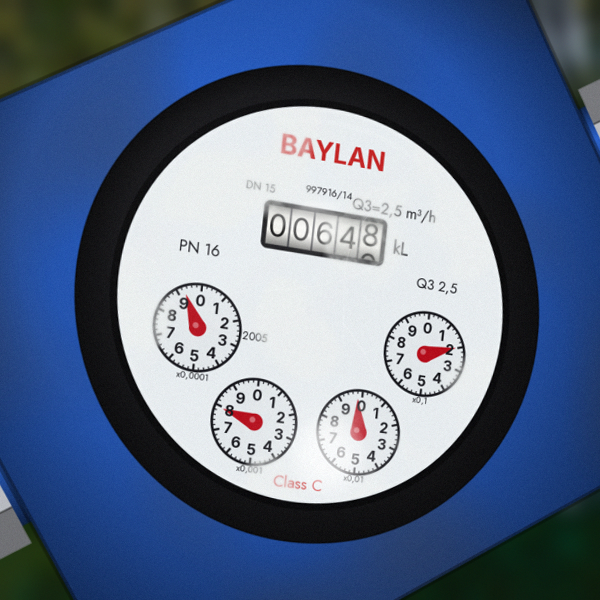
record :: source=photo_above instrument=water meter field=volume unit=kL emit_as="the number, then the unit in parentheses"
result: 648.1979 (kL)
